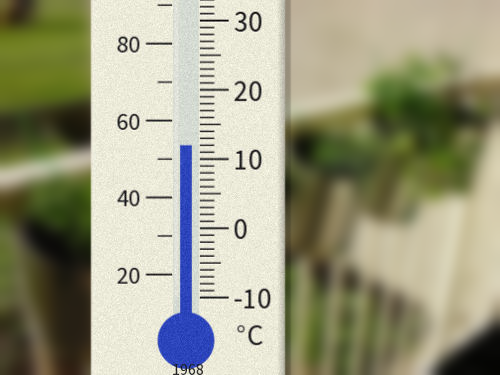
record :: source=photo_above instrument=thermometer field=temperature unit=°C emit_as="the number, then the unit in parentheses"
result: 12 (°C)
